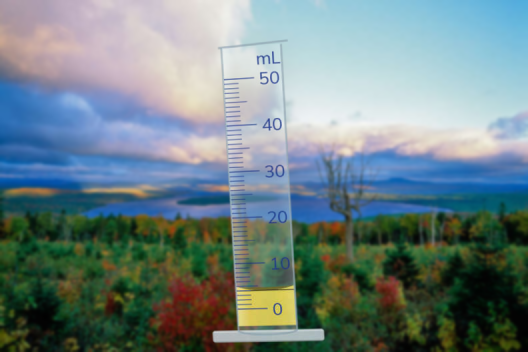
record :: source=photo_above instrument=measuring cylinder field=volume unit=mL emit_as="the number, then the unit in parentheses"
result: 4 (mL)
